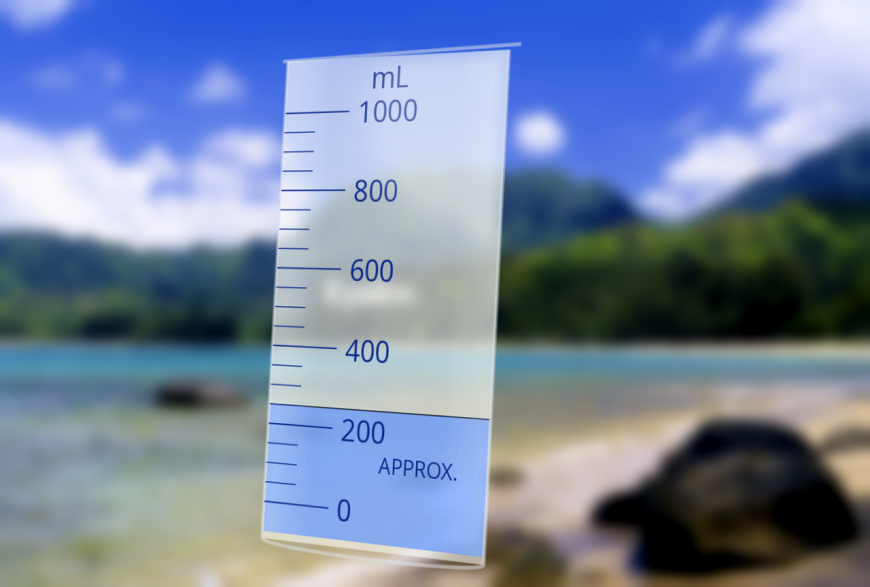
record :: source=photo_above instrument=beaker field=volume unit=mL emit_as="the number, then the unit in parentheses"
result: 250 (mL)
